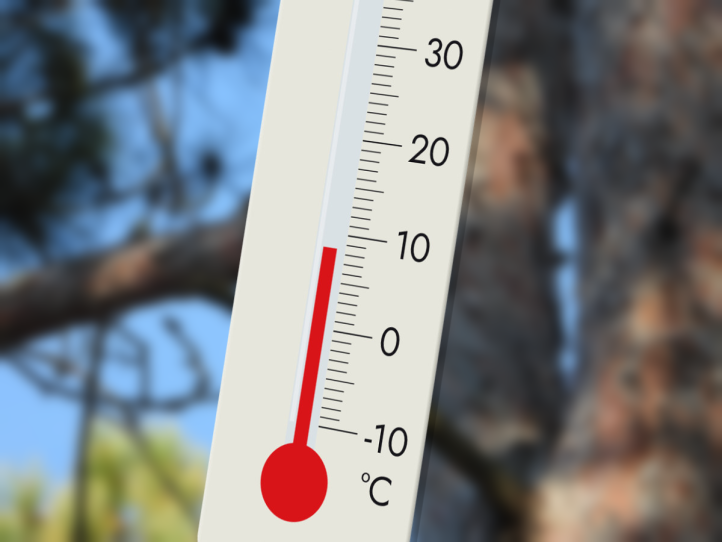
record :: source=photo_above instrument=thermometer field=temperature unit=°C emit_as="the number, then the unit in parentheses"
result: 8.5 (°C)
